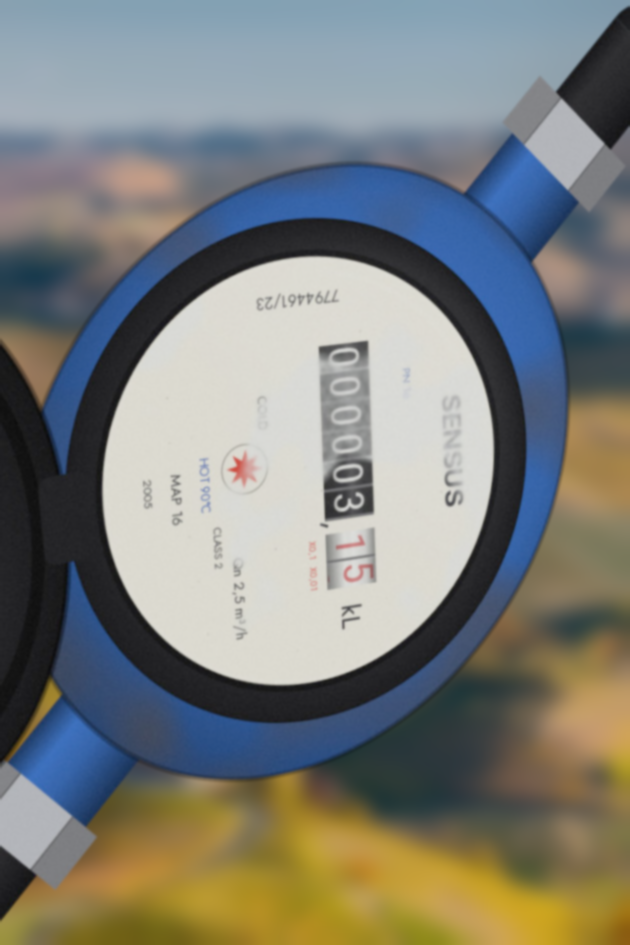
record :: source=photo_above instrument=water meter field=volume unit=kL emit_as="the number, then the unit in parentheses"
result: 3.15 (kL)
